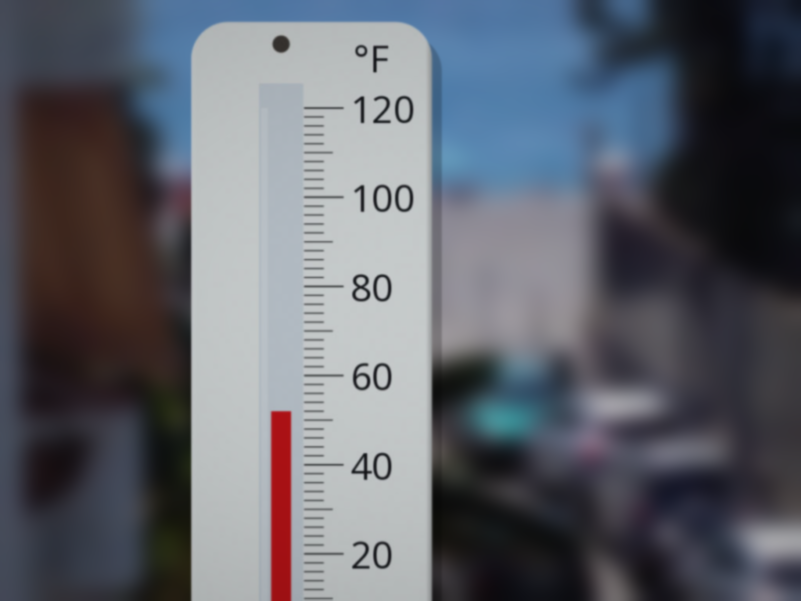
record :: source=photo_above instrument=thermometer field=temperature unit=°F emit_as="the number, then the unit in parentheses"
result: 52 (°F)
